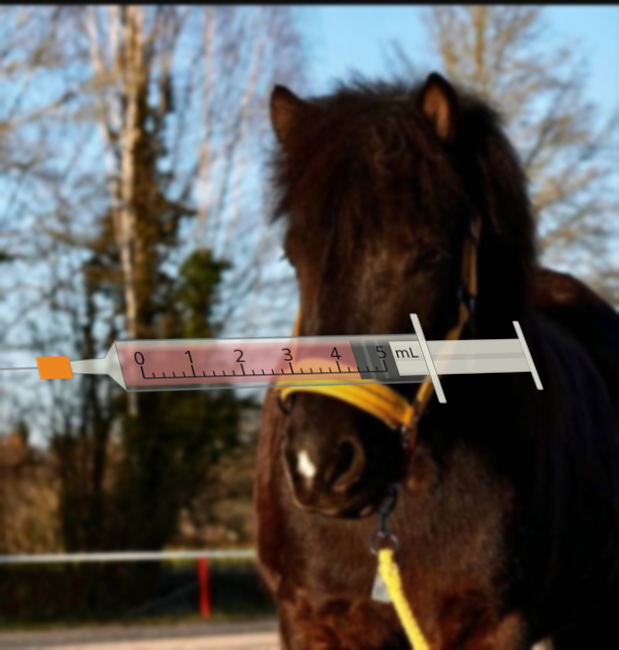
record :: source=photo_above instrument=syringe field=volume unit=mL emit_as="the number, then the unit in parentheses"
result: 4.4 (mL)
